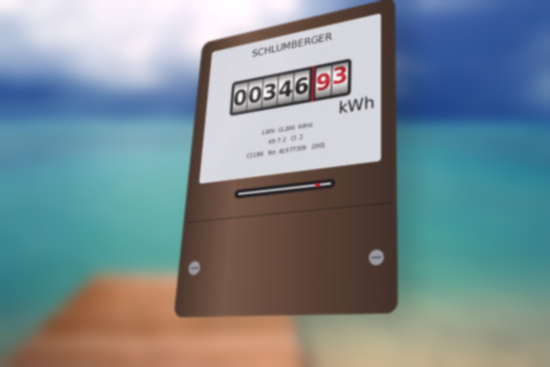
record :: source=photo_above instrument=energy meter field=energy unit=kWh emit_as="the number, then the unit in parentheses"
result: 346.93 (kWh)
